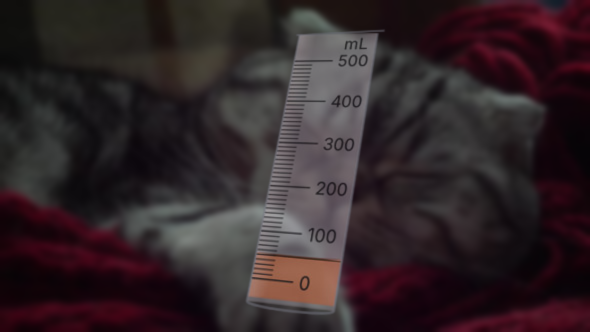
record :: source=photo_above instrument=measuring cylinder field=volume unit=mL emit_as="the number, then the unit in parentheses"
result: 50 (mL)
